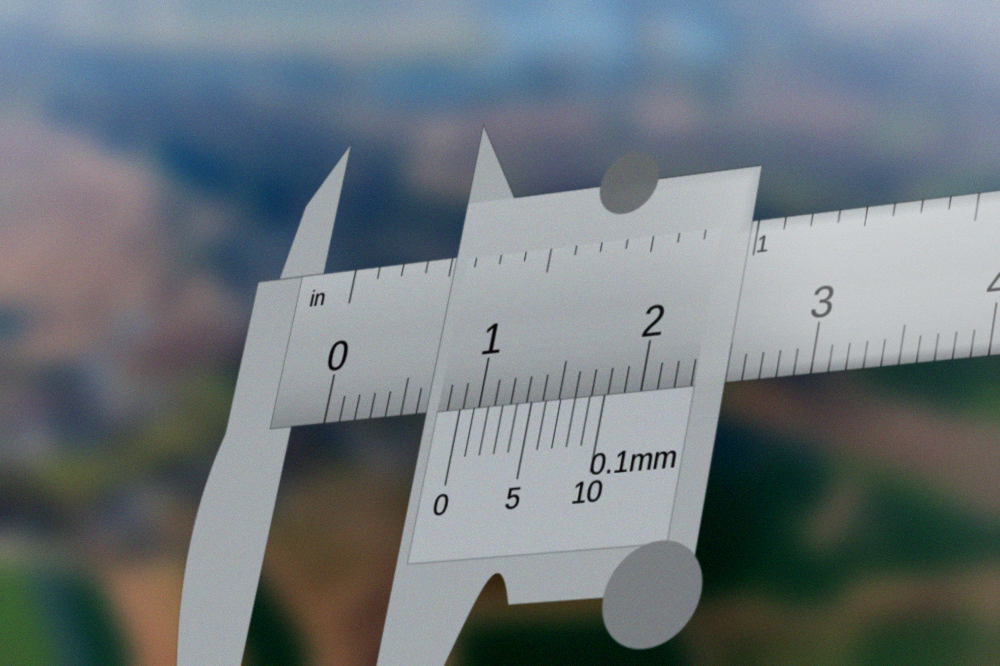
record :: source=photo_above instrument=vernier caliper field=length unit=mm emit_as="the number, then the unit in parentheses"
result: 8.8 (mm)
